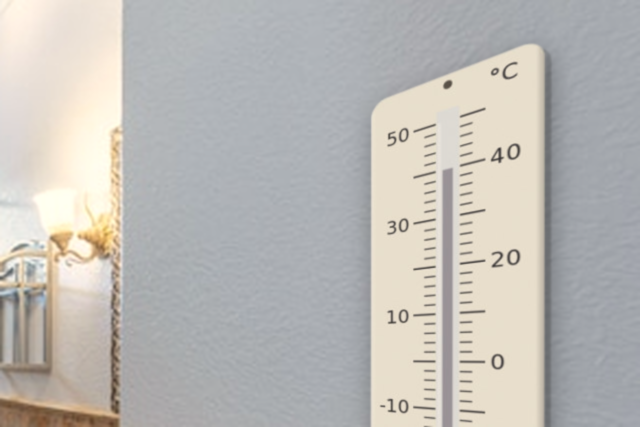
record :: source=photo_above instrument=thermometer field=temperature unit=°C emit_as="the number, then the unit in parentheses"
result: 40 (°C)
